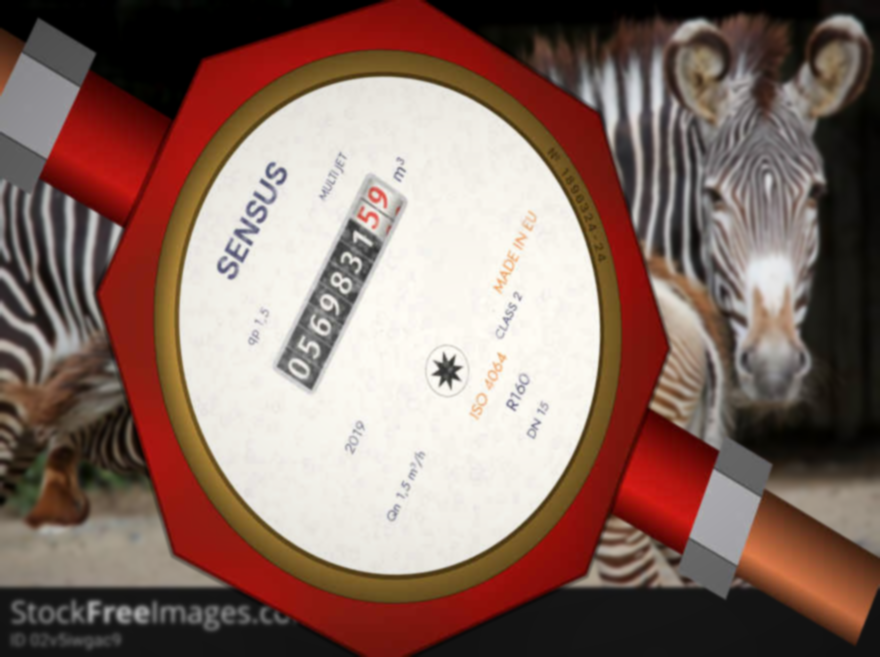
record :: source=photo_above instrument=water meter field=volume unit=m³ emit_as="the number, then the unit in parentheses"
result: 569831.59 (m³)
